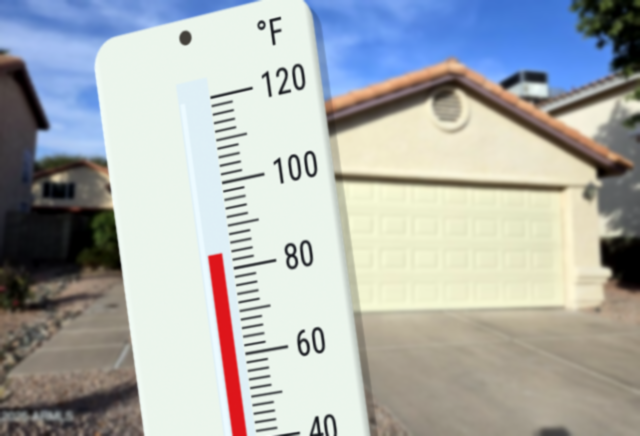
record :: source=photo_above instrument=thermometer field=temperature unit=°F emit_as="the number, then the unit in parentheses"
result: 84 (°F)
